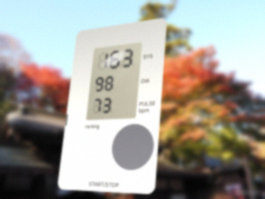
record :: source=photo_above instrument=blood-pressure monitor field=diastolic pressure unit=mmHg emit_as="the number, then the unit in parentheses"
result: 98 (mmHg)
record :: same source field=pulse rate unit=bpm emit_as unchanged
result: 73 (bpm)
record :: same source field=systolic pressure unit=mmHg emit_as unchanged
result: 163 (mmHg)
